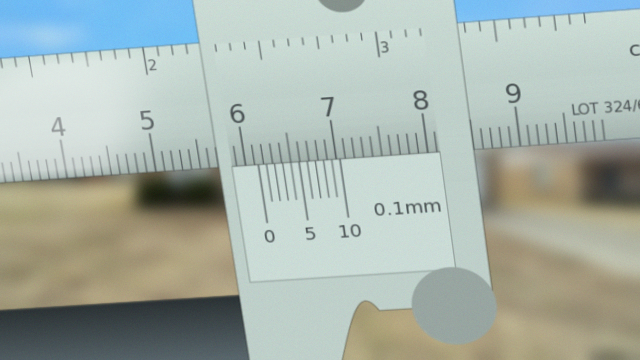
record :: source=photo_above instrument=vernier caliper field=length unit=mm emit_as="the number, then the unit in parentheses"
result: 61.4 (mm)
